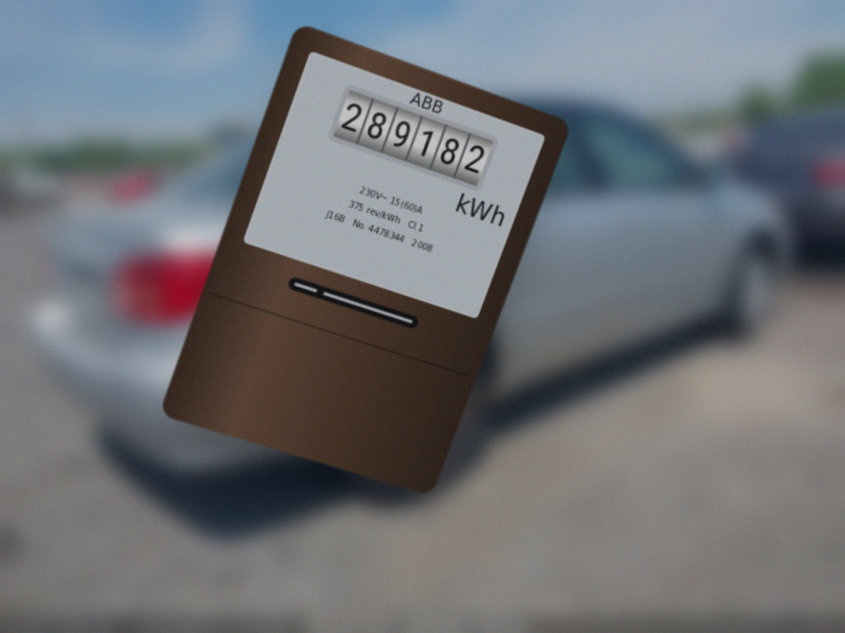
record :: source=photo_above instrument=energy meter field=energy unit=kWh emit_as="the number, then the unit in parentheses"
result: 289182 (kWh)
